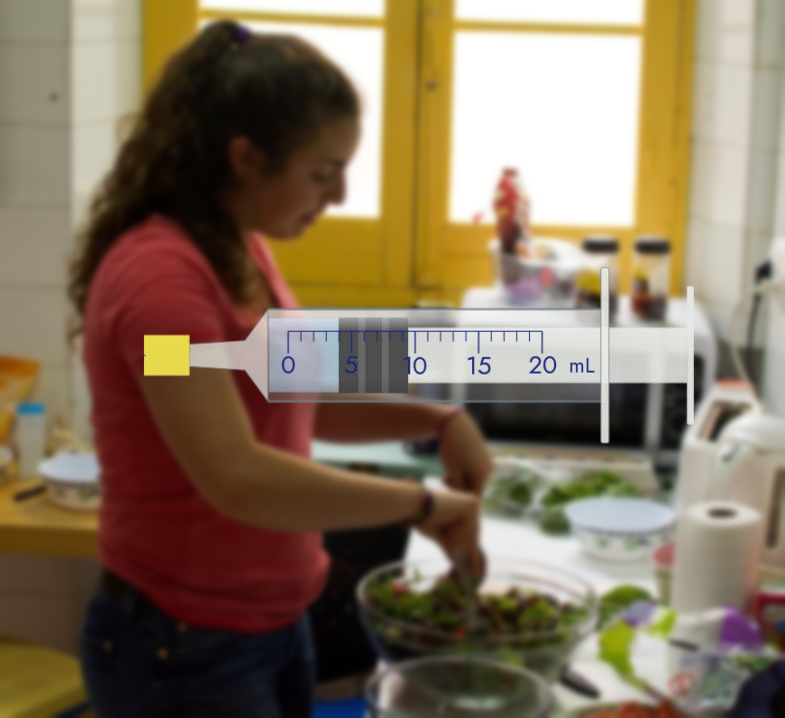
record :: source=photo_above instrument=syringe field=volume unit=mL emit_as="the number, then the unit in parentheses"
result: 4 (mL)
